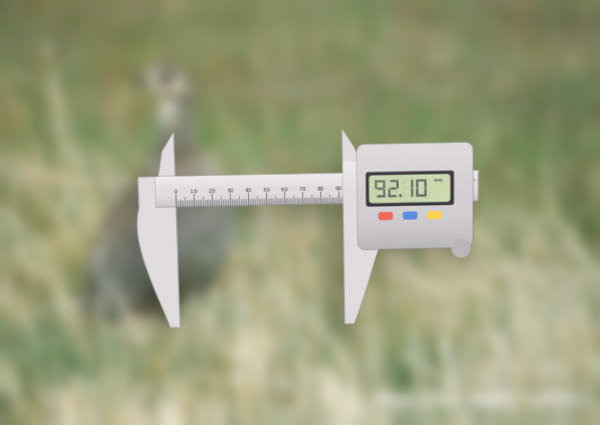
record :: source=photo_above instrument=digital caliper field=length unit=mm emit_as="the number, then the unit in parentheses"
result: 92.10 (mm)
